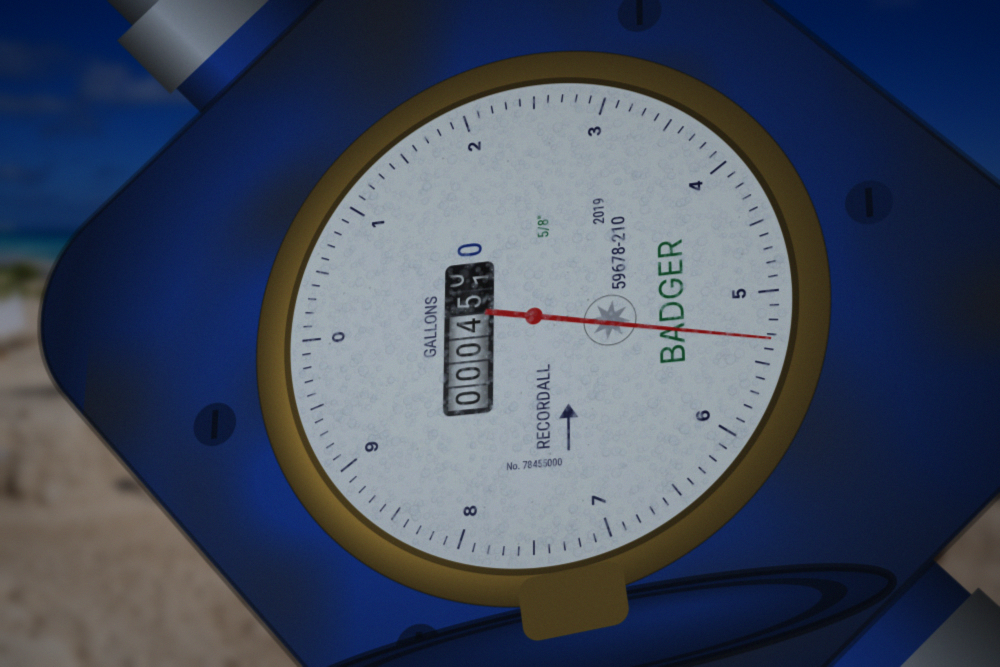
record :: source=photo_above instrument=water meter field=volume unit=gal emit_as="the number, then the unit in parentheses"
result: 4505.3 (gal)
